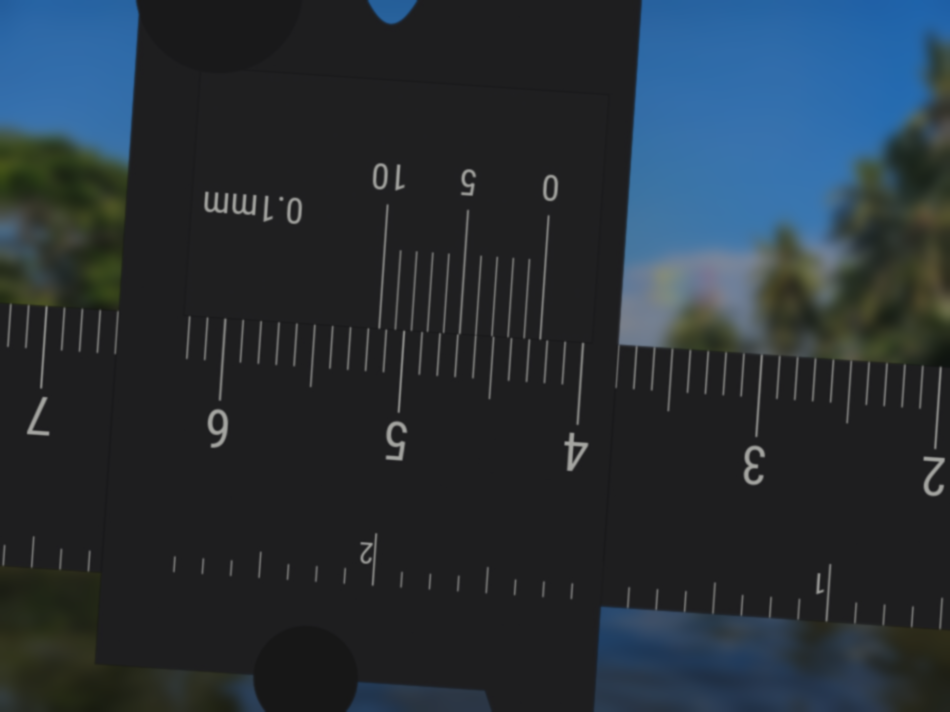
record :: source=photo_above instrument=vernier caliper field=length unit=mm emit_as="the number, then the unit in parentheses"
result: 42.4 (mm)
